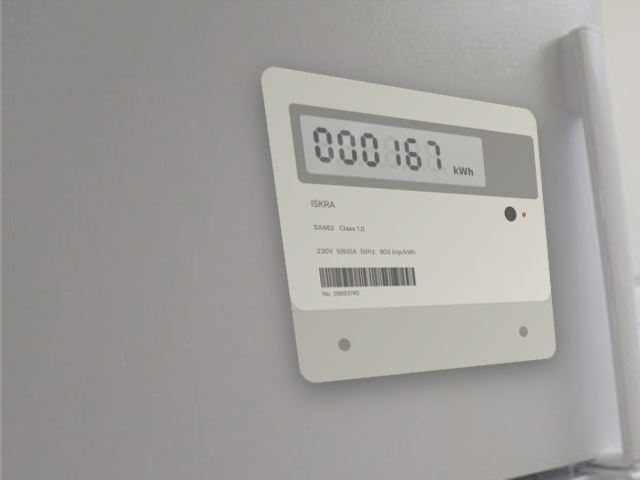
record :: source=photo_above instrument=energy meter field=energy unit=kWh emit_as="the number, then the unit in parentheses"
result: 167 (kWh)
